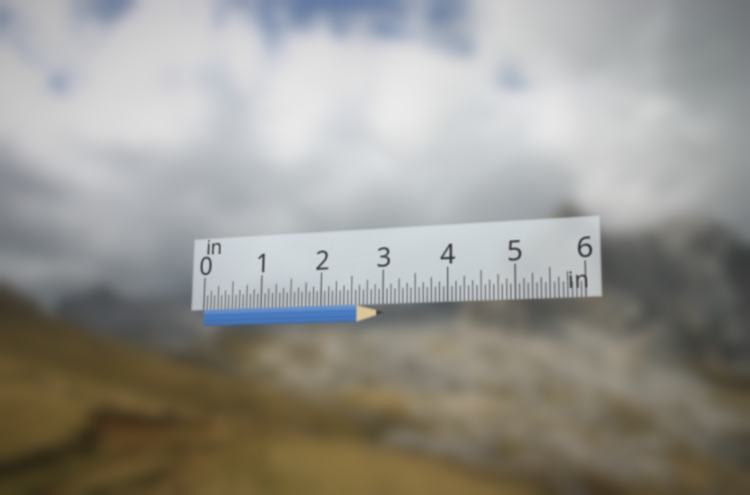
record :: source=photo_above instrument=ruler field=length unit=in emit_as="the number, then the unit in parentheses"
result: 3 (in)
